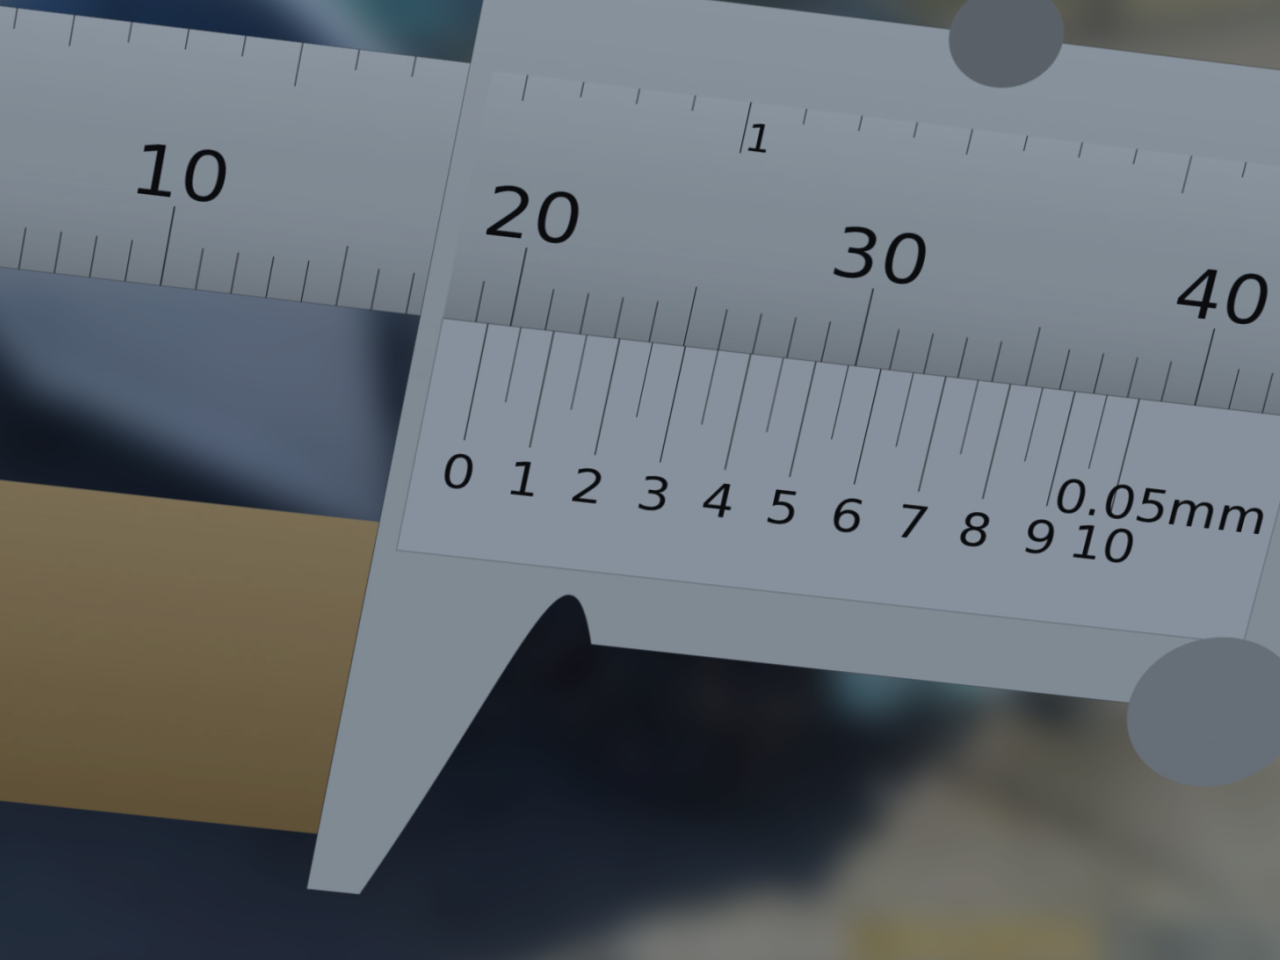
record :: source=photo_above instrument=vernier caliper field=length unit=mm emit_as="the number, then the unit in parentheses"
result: 19.35 (mm)
